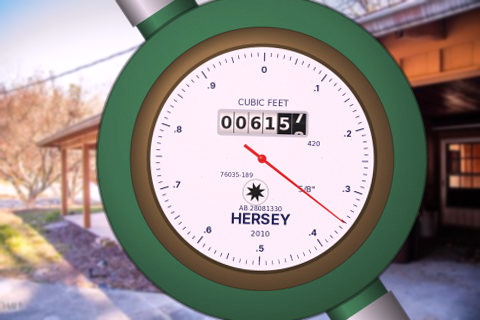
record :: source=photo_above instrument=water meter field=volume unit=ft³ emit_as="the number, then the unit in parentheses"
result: 6157.35 (ft³)
